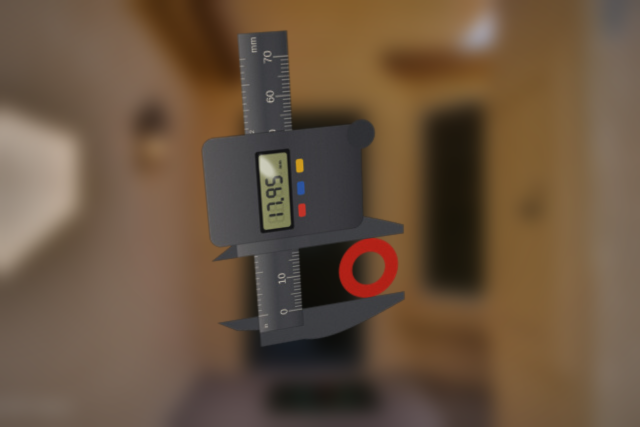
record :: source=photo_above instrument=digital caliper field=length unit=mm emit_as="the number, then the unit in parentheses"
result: 17.95 (mm)
